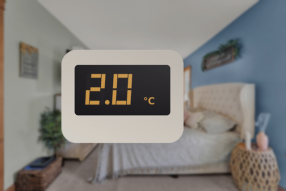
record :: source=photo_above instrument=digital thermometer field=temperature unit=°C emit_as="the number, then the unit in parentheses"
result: 2.0 (°C)
